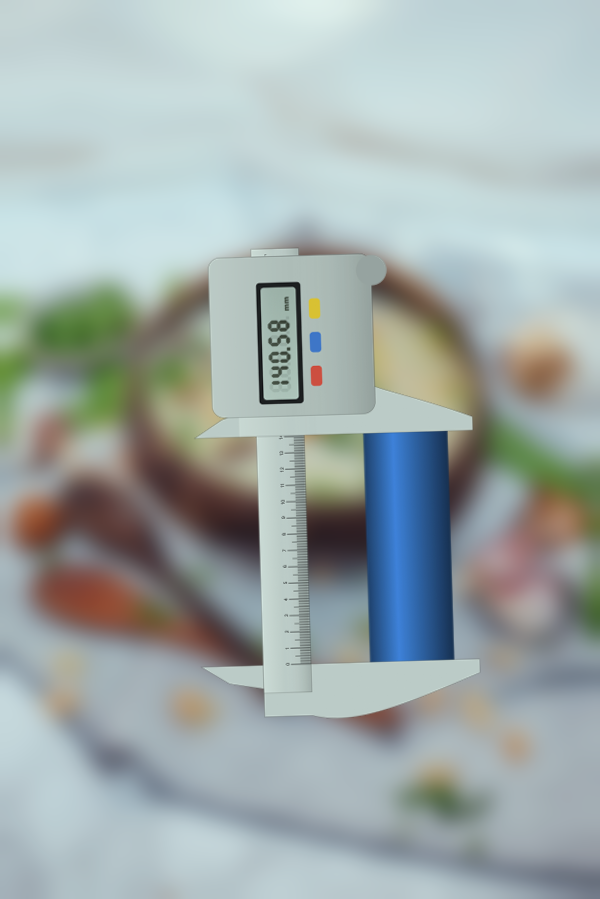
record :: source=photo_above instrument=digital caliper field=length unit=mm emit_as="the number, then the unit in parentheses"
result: 140.58 (mm)
